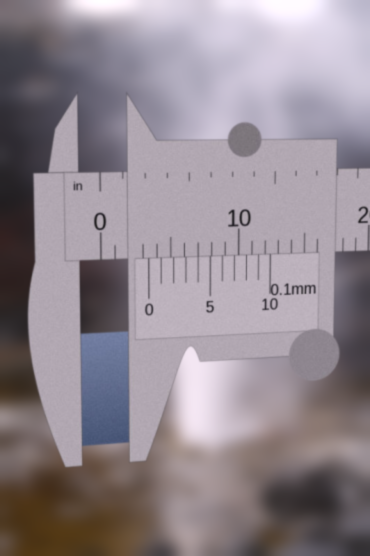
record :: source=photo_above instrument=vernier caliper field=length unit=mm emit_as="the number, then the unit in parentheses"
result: 3.4 (mm)
